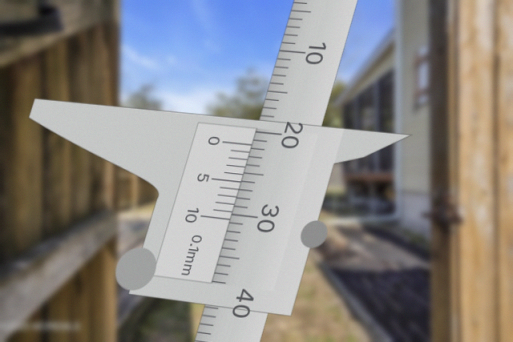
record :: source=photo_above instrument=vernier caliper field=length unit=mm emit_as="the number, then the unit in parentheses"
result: 21.6 (mm)
